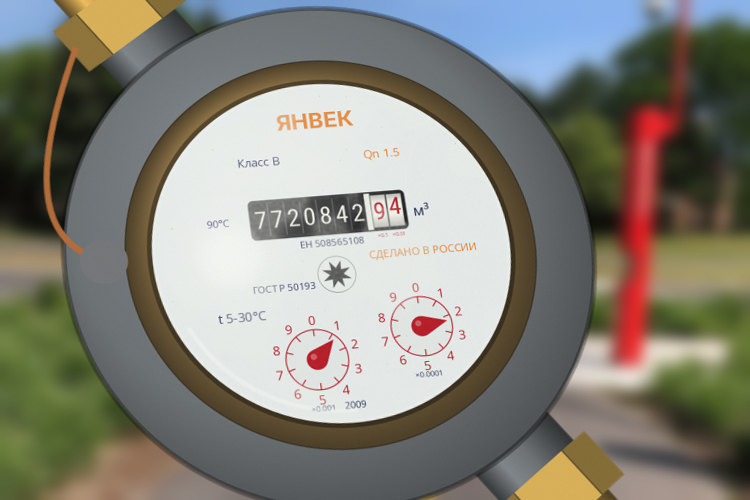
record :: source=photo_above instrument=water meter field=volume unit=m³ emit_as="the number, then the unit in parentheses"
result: 7720842.9412 (m³)
